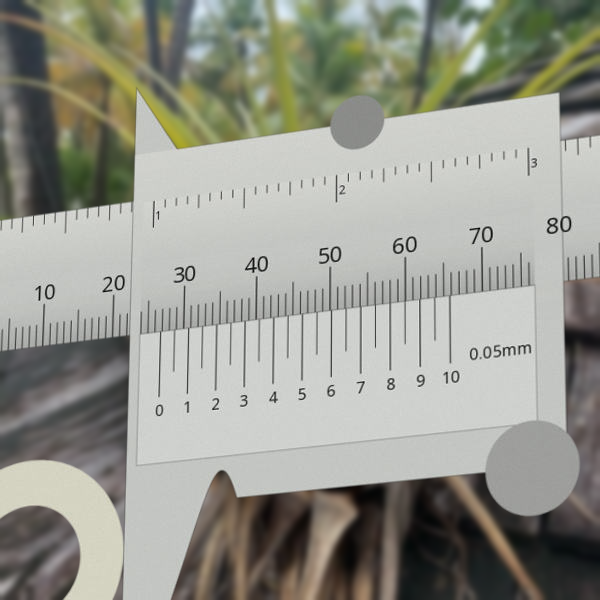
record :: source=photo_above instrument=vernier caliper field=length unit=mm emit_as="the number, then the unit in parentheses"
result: 26.8 (mm)
